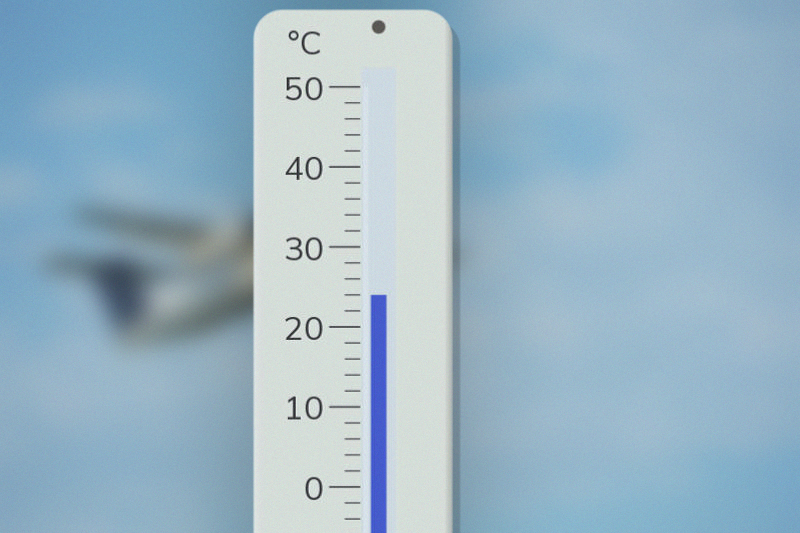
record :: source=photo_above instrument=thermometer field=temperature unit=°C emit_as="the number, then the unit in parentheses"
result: 24 (°C)
